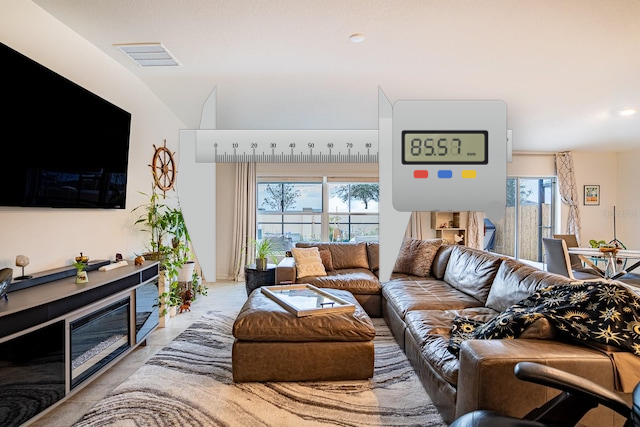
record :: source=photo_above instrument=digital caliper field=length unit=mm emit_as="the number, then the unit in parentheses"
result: 85.57 (mm)
